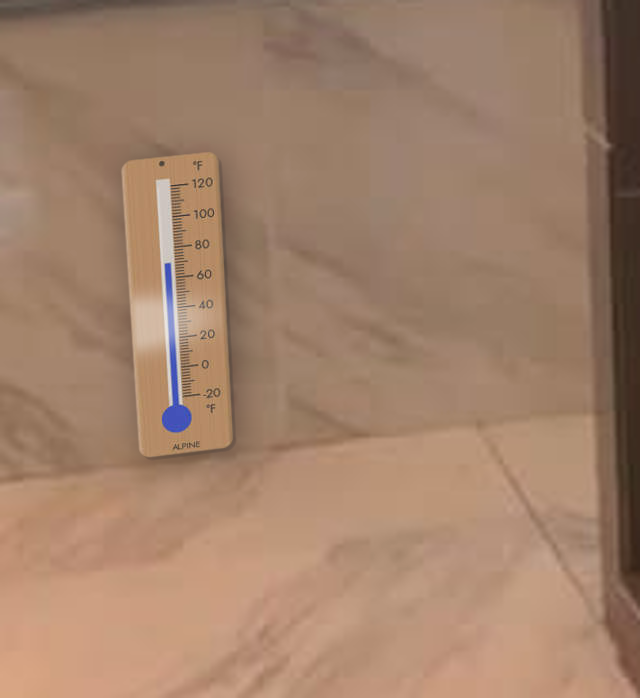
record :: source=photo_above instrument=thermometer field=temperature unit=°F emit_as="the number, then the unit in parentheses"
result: 70 (°F)
